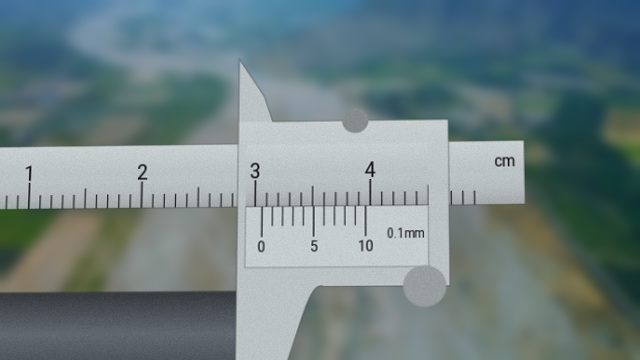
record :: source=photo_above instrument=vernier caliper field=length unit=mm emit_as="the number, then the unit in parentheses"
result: 30.6 (mm)
